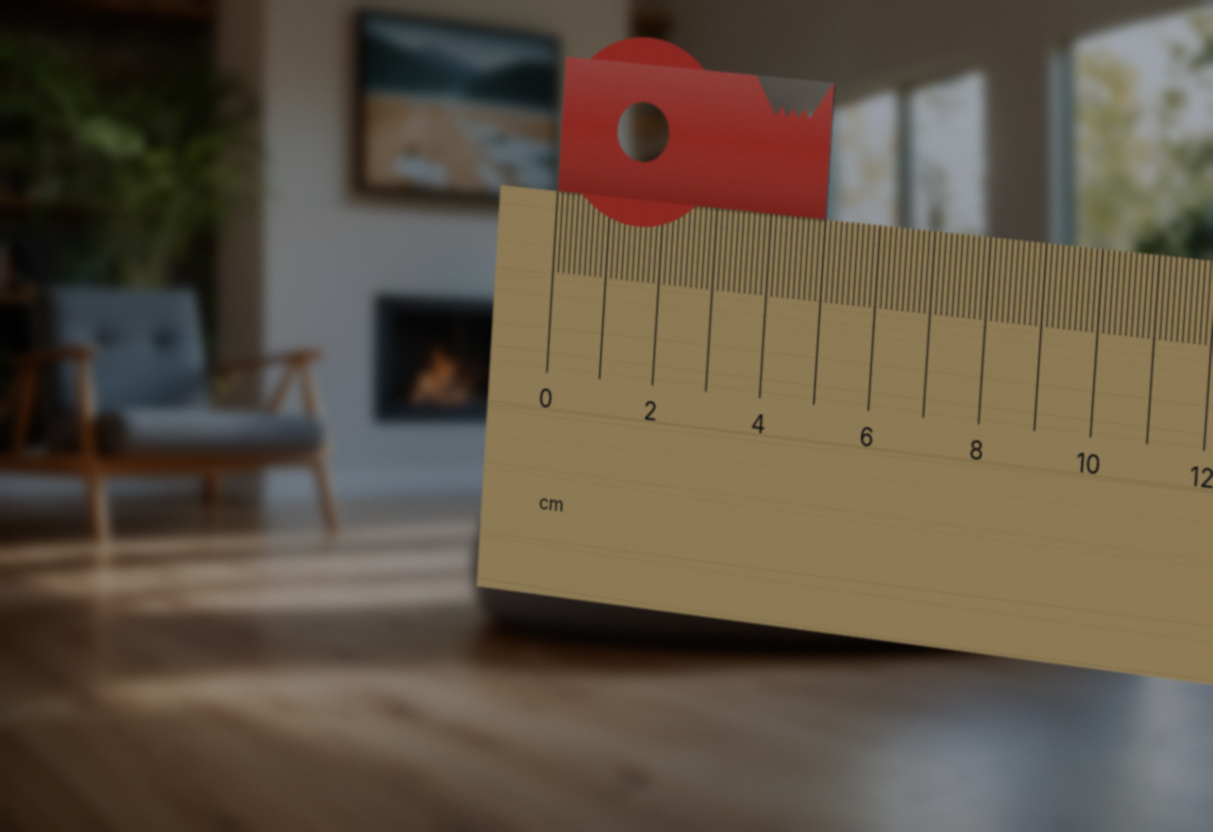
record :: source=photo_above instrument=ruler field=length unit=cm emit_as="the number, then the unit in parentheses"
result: 5 (cm)
